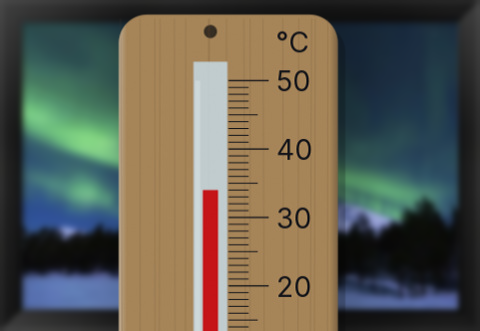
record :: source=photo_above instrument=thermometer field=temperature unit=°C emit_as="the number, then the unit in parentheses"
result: 34 (°C)
